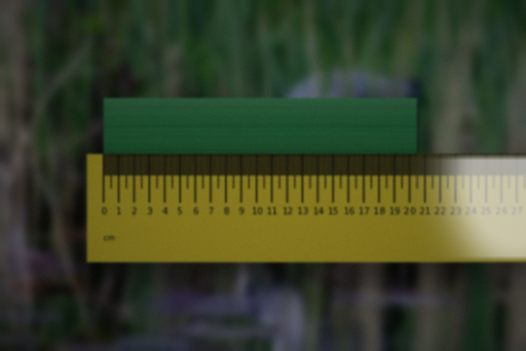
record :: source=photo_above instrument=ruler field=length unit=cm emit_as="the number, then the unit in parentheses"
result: 20.5 (cm)
